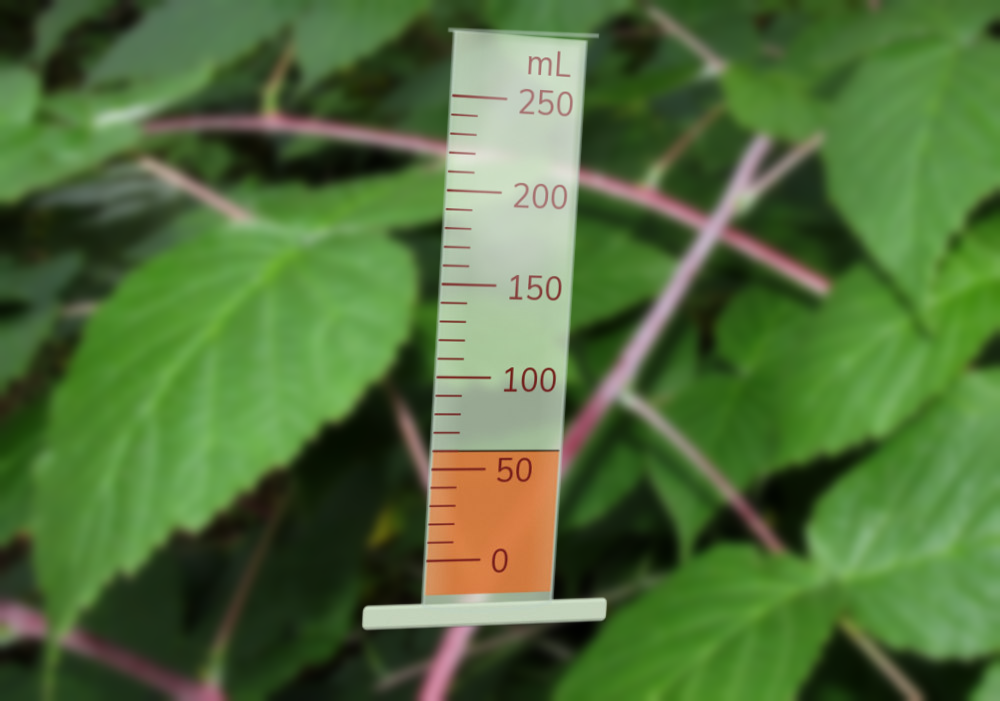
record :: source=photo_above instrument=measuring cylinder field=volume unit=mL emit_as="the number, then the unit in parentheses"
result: 60 (mL)
